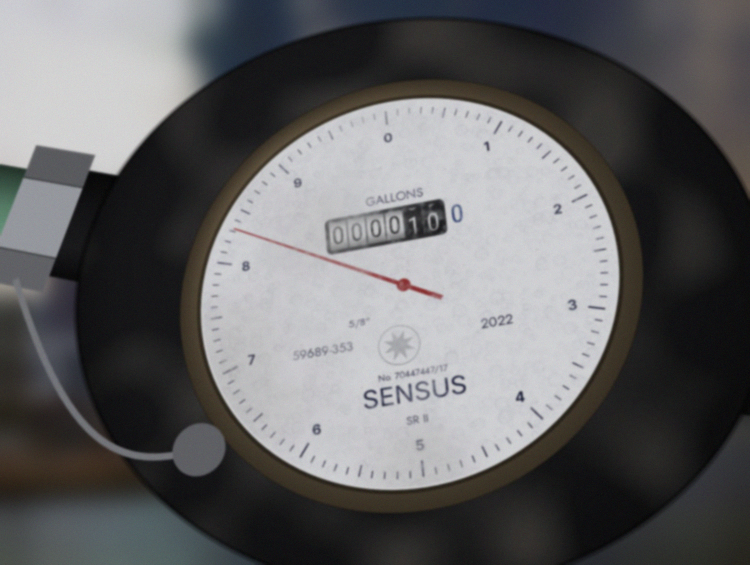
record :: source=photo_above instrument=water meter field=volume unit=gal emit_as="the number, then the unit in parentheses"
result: 98.3 (gal)
